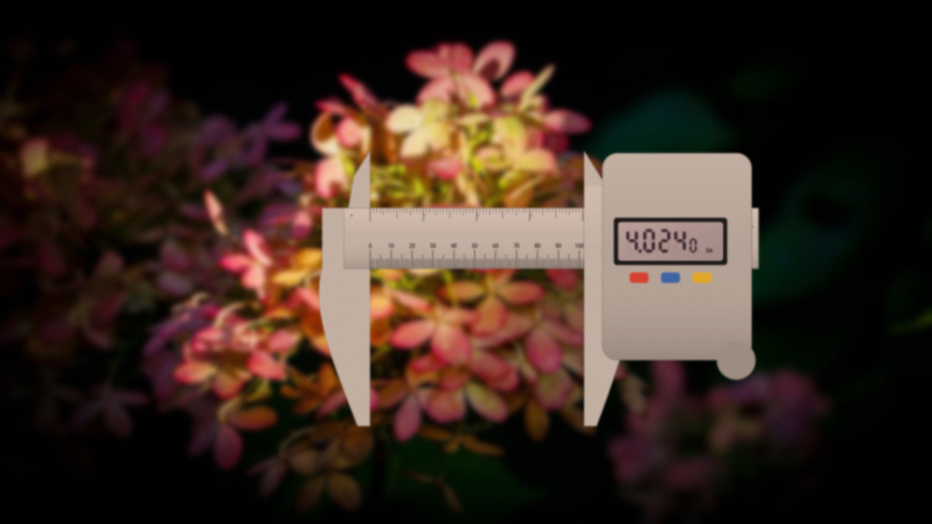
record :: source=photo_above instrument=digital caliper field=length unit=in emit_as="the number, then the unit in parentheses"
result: 4.0240 (in)
